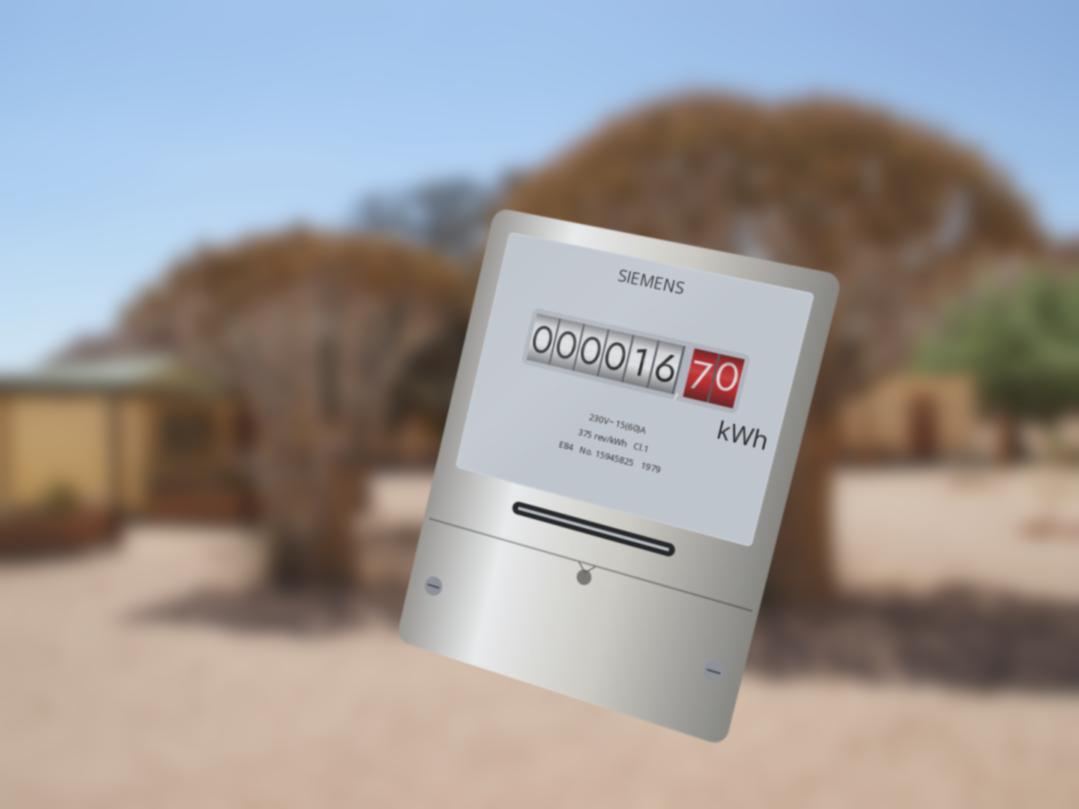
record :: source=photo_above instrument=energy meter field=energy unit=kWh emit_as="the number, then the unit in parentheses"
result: 16.70 (kWh)
